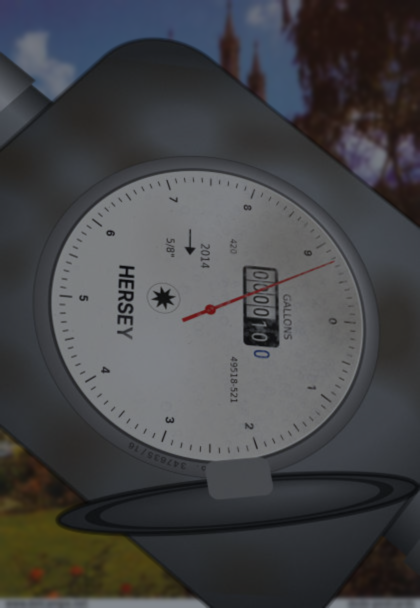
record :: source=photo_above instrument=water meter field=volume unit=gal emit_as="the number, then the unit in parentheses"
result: 99.2 (gal)
